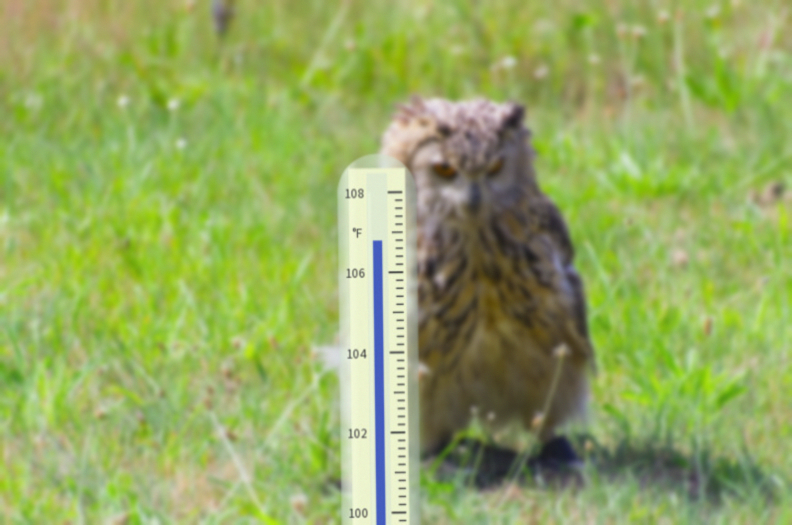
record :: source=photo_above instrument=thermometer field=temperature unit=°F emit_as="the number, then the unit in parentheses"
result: 106.8 (°F)
